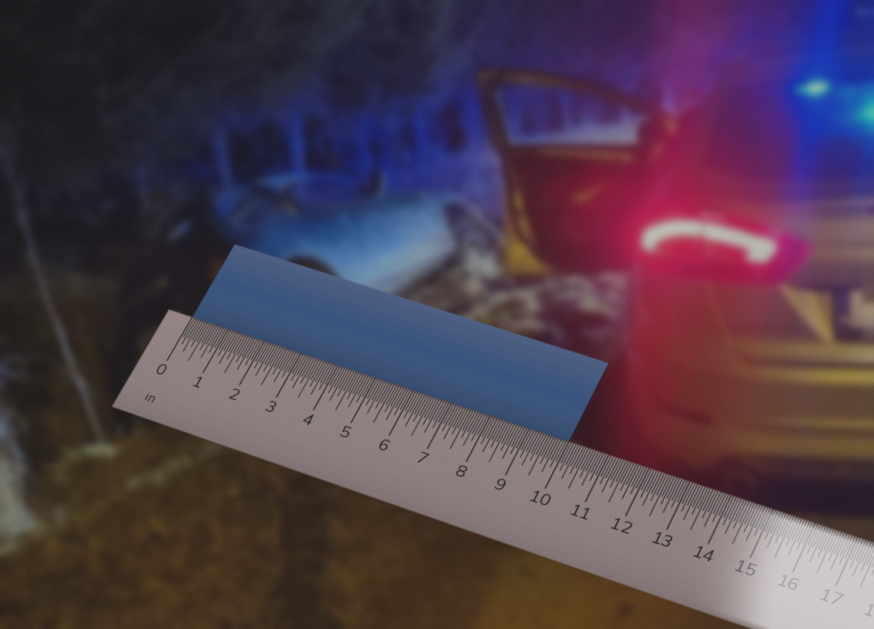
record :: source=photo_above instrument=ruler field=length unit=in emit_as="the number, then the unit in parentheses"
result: 10 (in)
